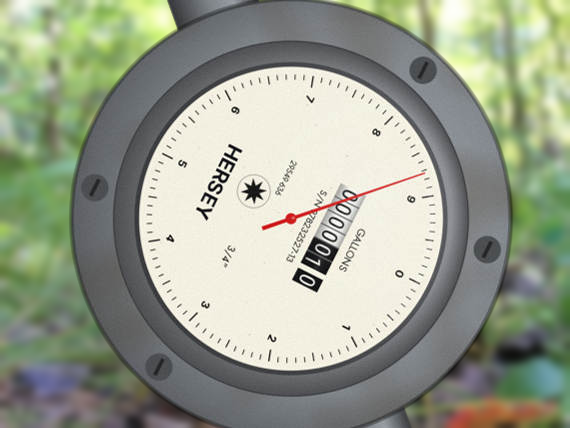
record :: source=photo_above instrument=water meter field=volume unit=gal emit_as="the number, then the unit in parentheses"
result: 8.7 (gal)
